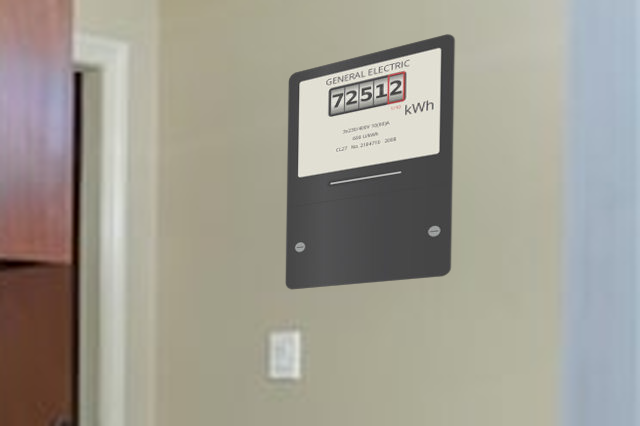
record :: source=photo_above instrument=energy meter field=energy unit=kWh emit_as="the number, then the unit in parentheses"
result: 7251.2 (kWh)
